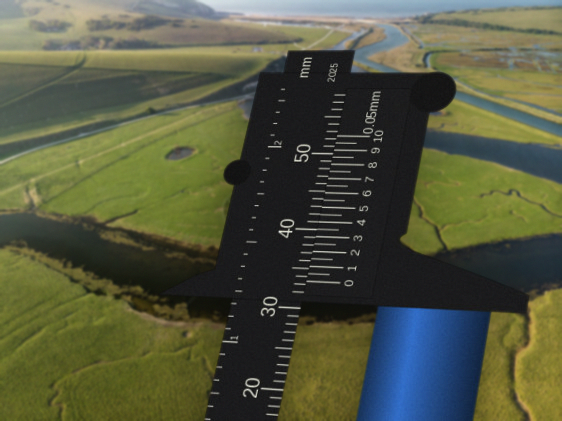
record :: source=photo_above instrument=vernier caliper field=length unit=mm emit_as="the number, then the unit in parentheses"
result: 33.4 (mm)
